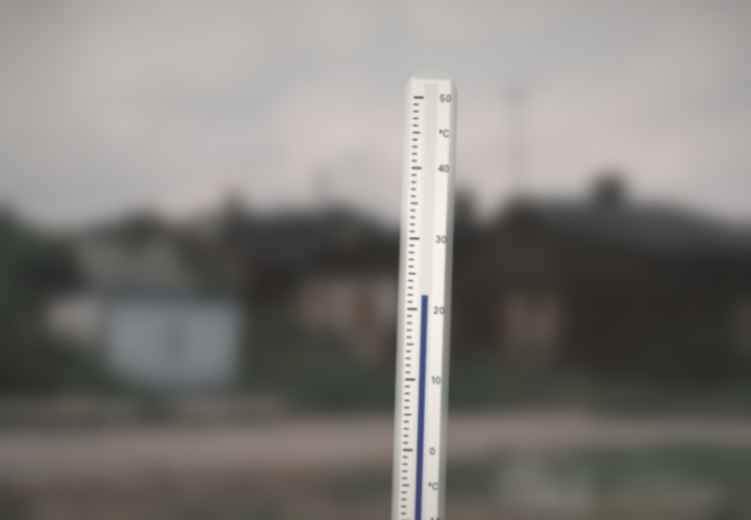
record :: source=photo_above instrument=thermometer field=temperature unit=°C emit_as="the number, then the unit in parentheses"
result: 22 (°C)
